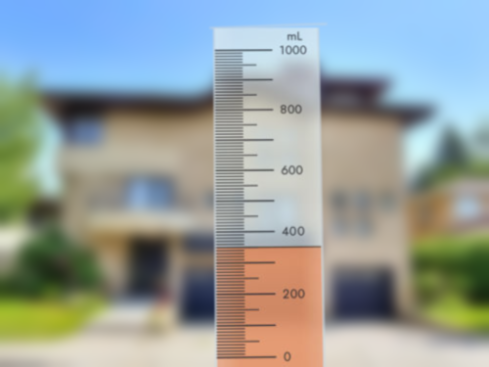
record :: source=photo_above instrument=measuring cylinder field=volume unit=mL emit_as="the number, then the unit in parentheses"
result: 350 (mL)
